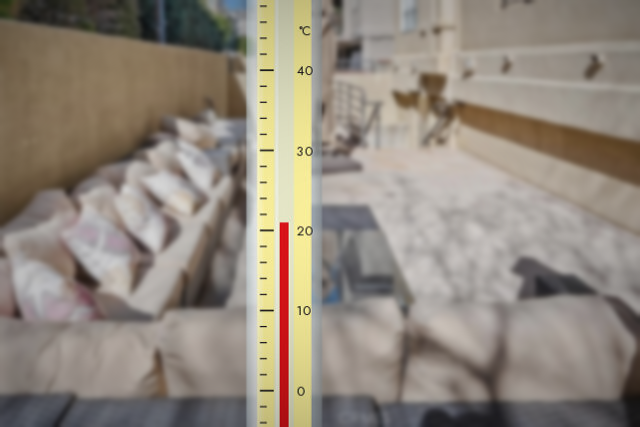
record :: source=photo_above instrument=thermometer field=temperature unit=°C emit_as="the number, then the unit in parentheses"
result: 21 (°C)
